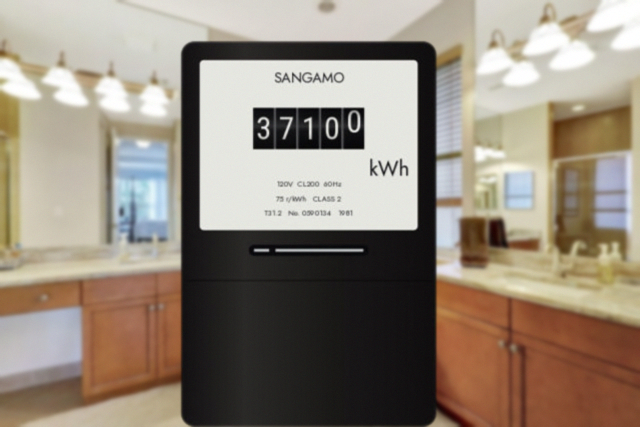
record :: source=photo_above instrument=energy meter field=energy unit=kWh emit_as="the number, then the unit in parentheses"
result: 37100 (kWh)
